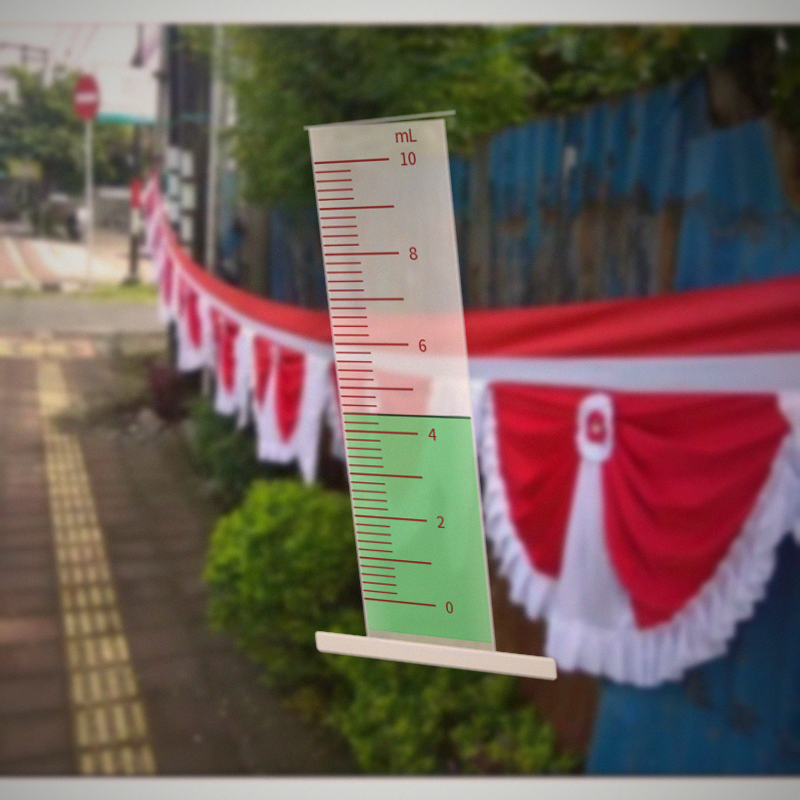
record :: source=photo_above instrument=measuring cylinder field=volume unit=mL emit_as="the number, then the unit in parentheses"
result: 4.4 (mL)
